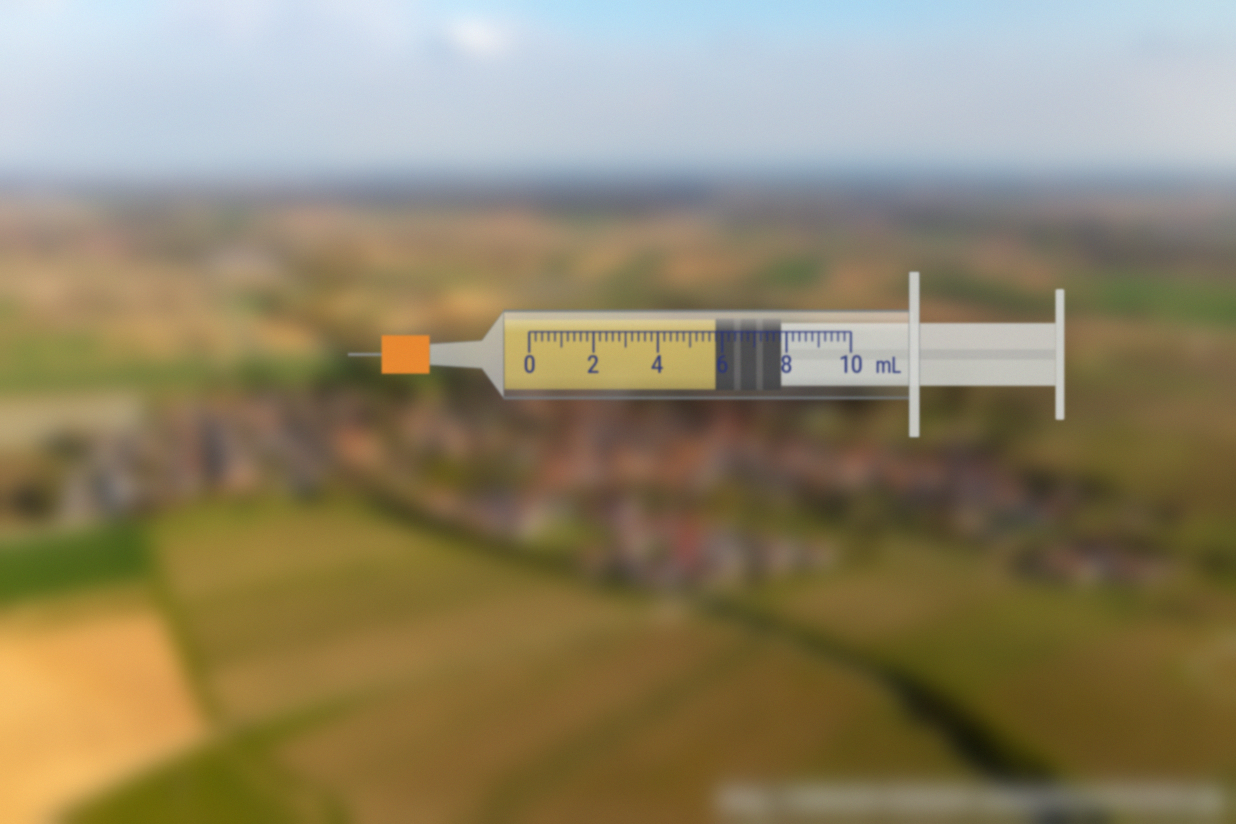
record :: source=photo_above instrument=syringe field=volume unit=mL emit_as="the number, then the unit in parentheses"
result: 5.8 (mL)
